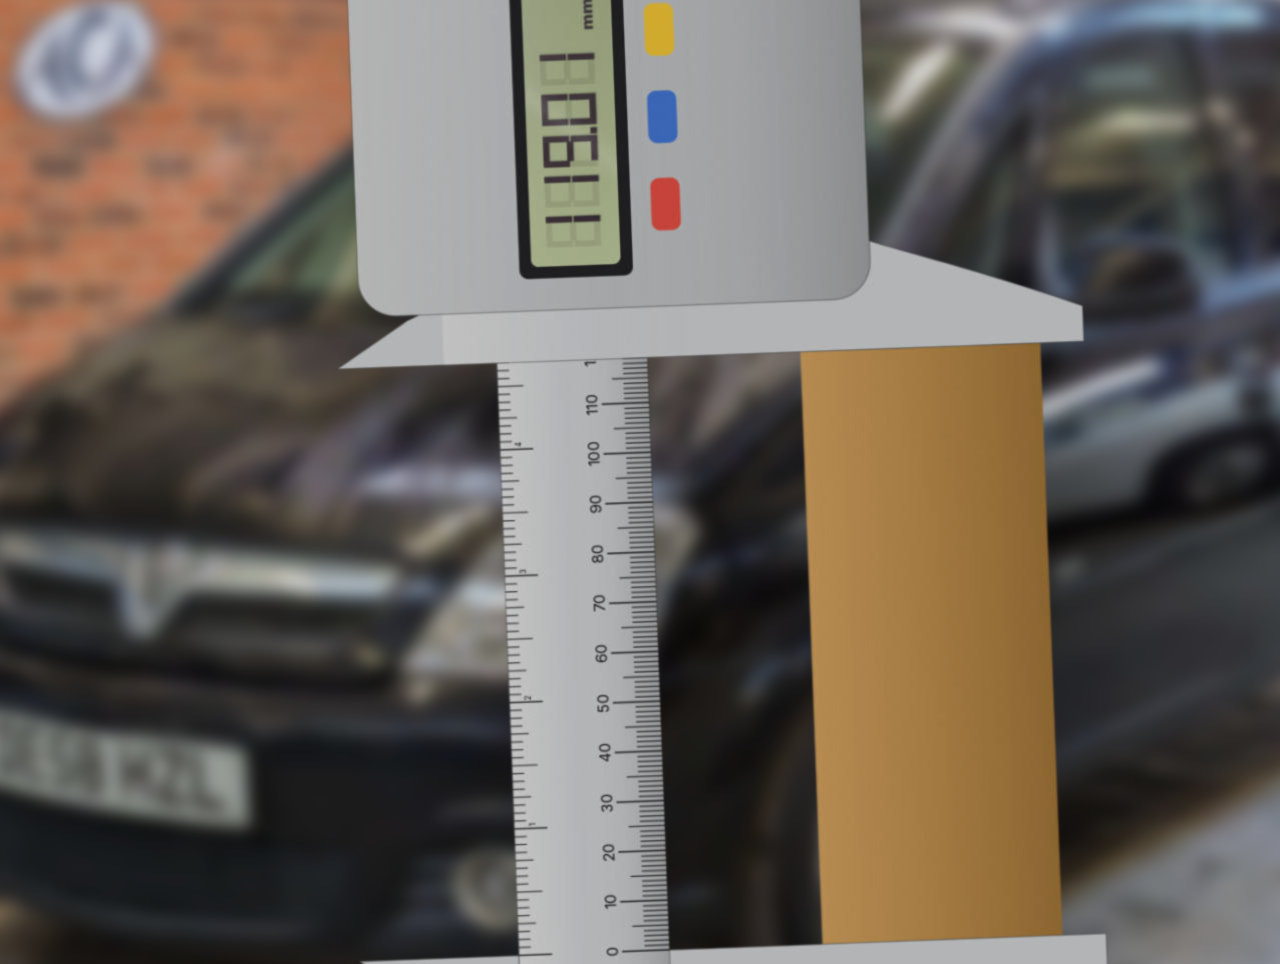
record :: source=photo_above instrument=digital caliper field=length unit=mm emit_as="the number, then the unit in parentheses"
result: 119.01 (mm)
